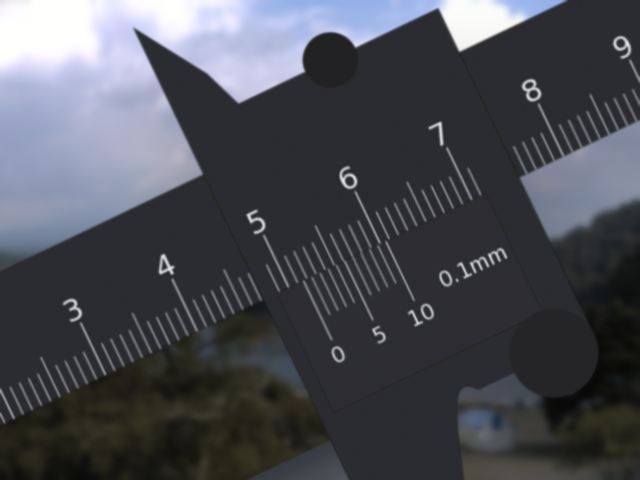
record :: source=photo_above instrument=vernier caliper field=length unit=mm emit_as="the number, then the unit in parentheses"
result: 51.6 (mm)
